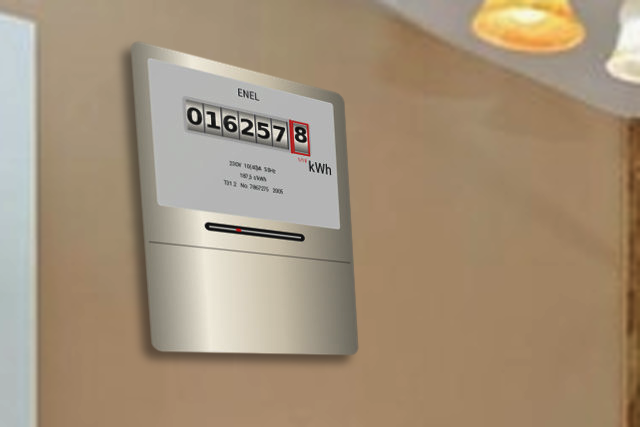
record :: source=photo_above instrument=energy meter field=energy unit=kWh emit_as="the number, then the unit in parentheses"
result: 16257.8 (kWh)
